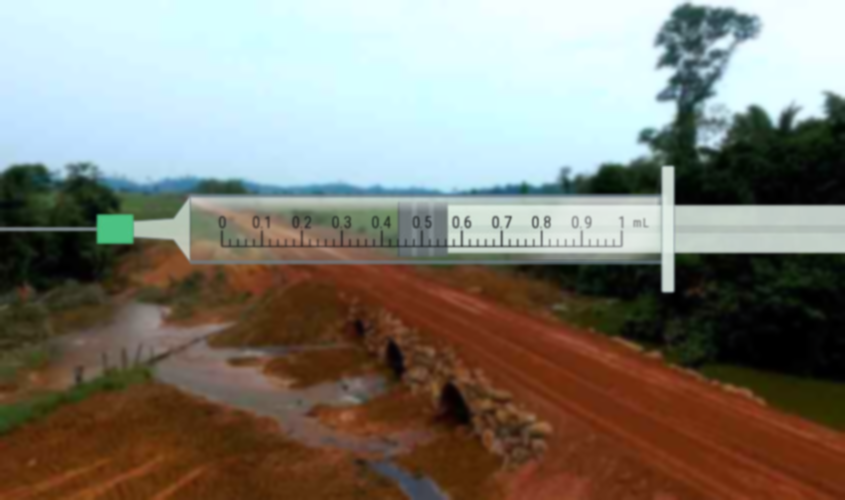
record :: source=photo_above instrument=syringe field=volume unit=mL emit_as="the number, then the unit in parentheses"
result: 0.44 (mL)
